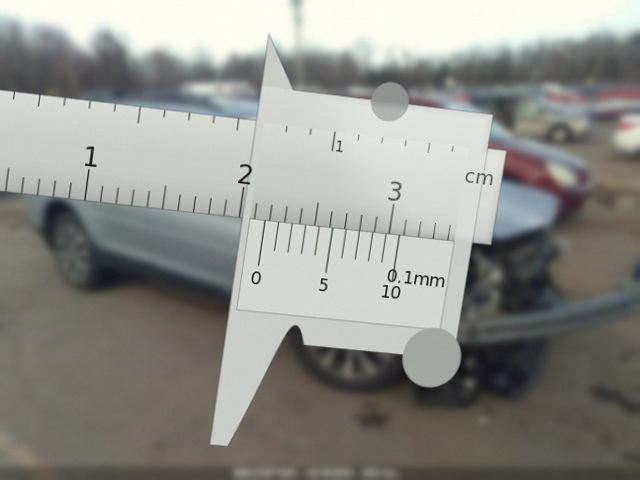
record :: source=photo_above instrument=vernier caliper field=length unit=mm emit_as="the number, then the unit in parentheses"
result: 21.7 (mm)
